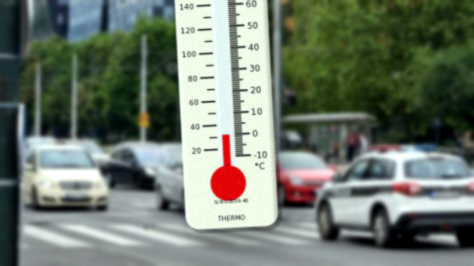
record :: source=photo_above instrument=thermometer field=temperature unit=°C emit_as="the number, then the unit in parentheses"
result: 0 (°C)
